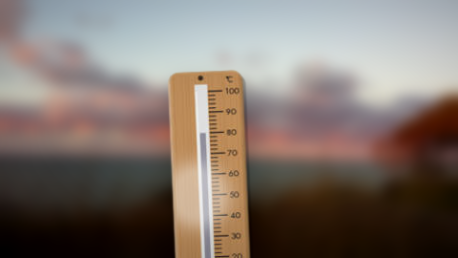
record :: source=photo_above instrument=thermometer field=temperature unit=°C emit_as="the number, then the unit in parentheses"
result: 80 (°C)
